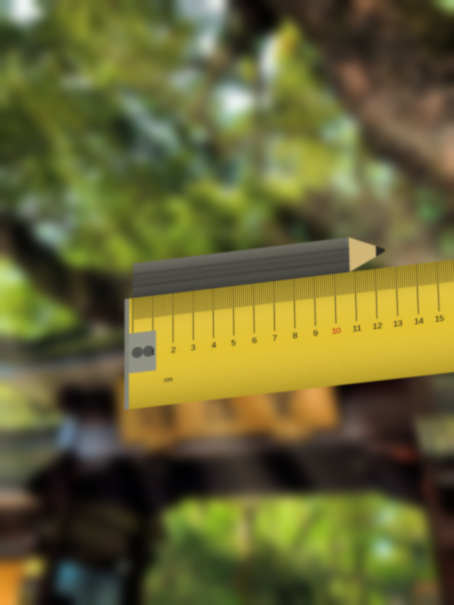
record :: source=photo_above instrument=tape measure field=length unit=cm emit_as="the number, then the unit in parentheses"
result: 12.5 (cm)
